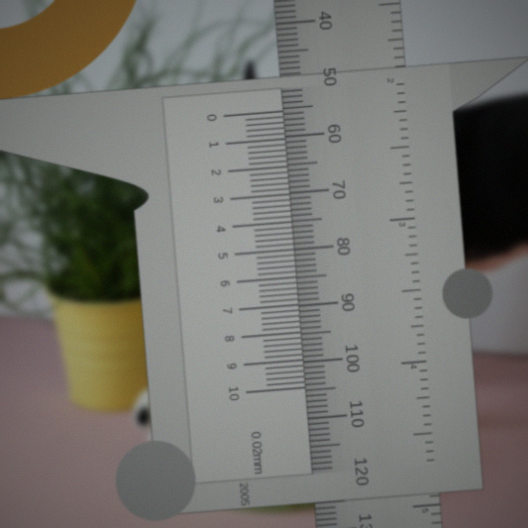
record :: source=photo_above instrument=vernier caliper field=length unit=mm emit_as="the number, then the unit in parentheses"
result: 55.5 (mm)
